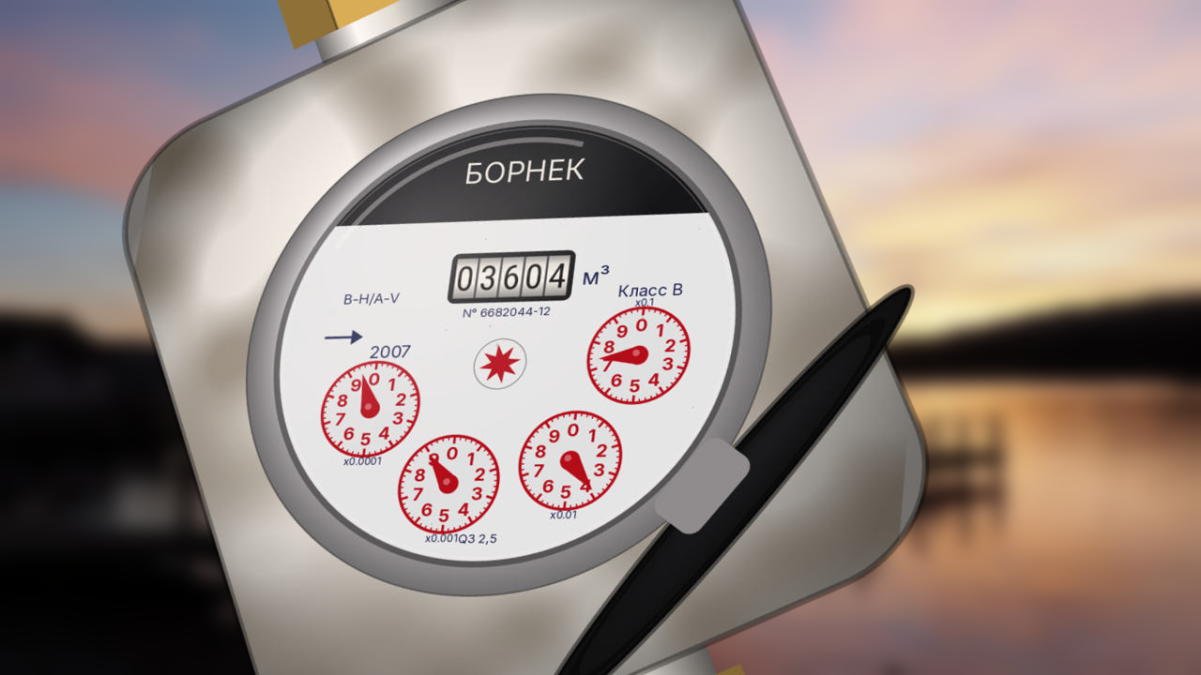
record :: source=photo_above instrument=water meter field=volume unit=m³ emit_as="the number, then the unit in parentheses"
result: 3604.7389 (m³)
